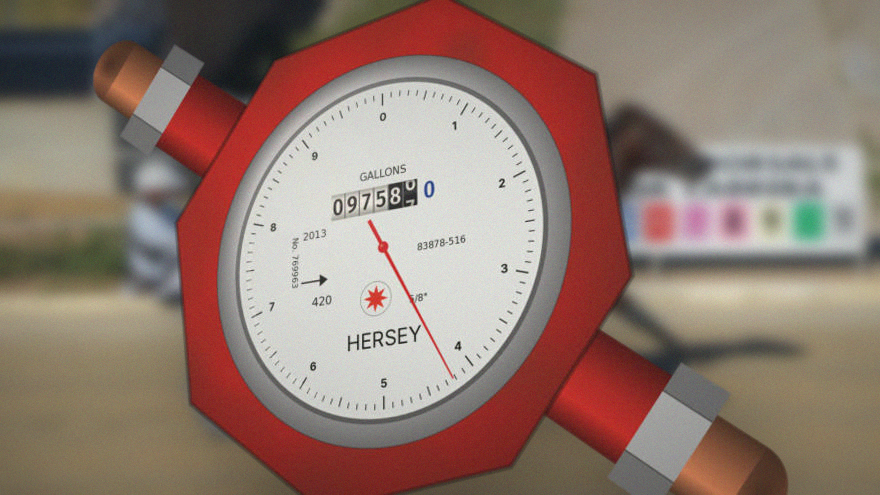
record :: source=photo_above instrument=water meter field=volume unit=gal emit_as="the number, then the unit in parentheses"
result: 975864.2 (gal)
